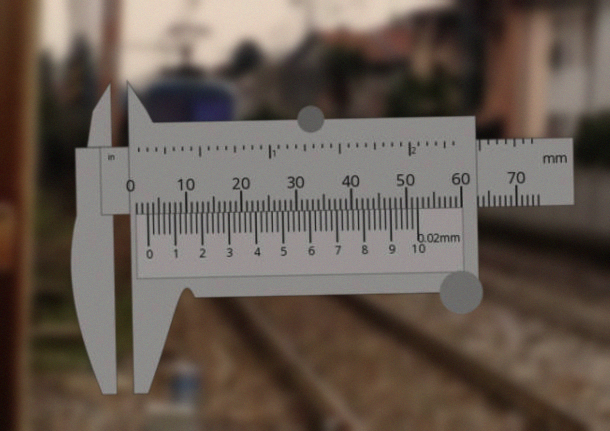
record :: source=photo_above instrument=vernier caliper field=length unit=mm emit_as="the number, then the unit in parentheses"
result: 3.0 (mm)
